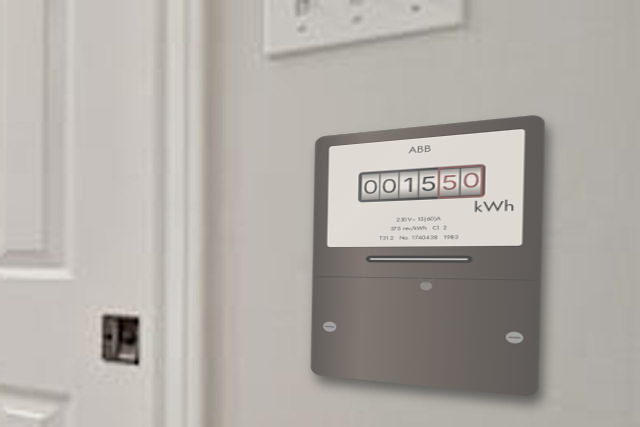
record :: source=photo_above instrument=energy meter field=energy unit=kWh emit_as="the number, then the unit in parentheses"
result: 15.50 (kWh)
